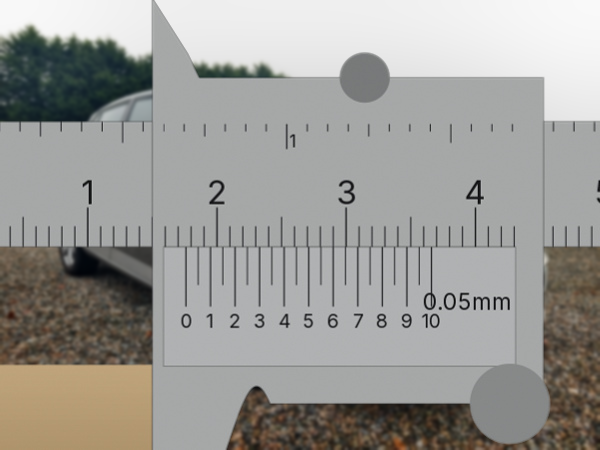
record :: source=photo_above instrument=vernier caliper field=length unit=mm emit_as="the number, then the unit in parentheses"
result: 17.6 (mm)
